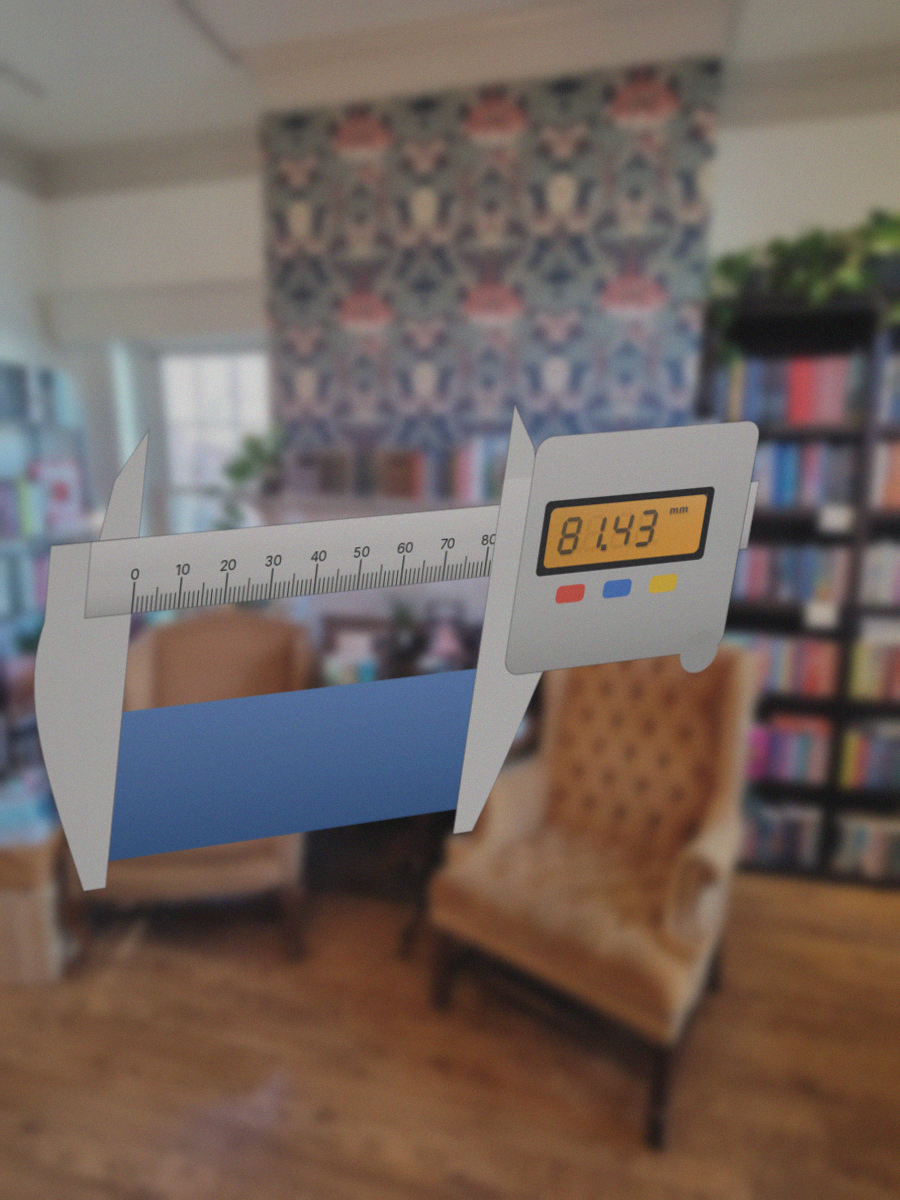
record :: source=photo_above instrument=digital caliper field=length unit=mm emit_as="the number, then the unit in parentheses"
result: 81.43 (mm)
